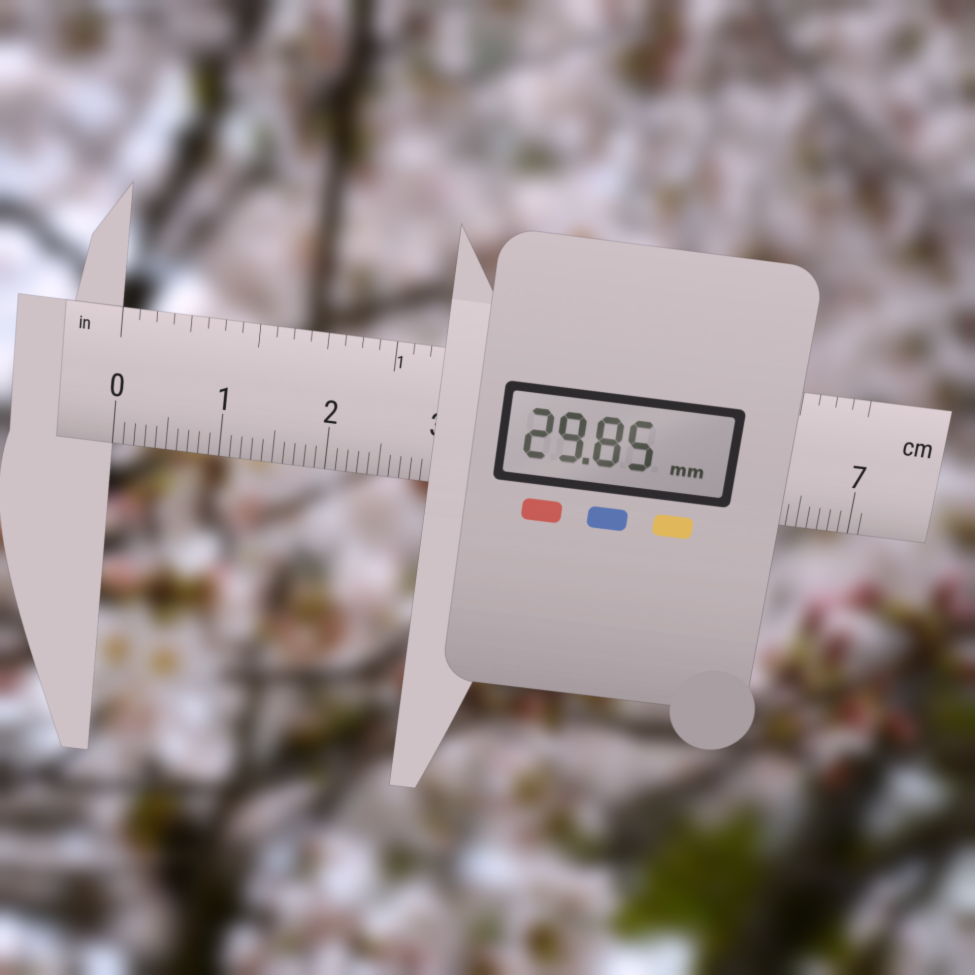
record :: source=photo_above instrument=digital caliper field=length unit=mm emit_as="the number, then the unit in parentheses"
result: 29.85 (mm)
